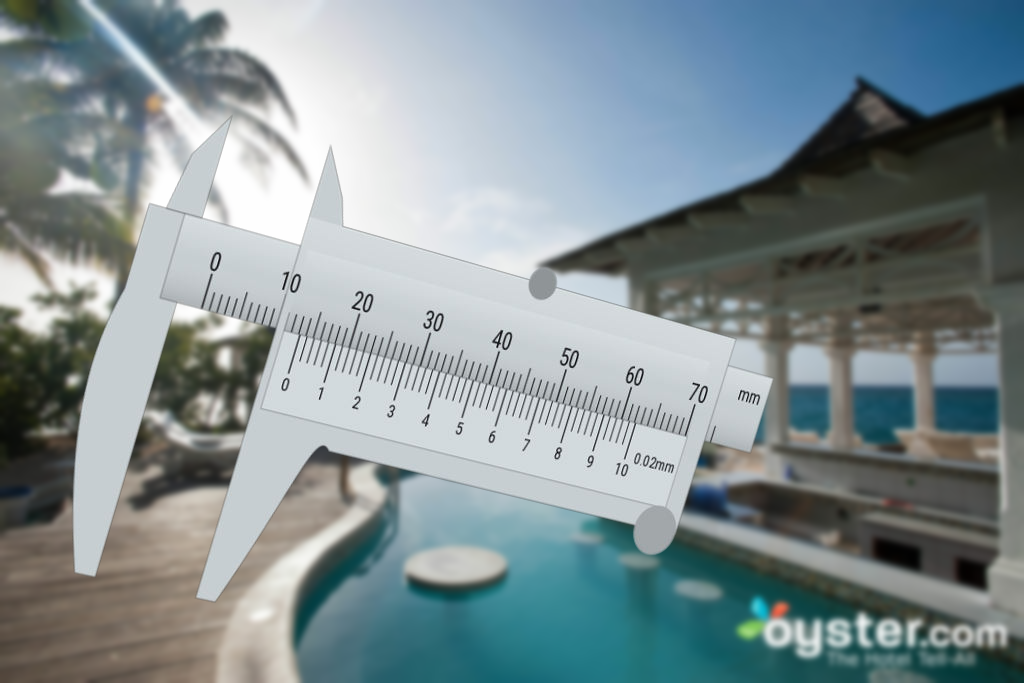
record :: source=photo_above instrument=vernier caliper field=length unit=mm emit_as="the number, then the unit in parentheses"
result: 13.2 (mm)
